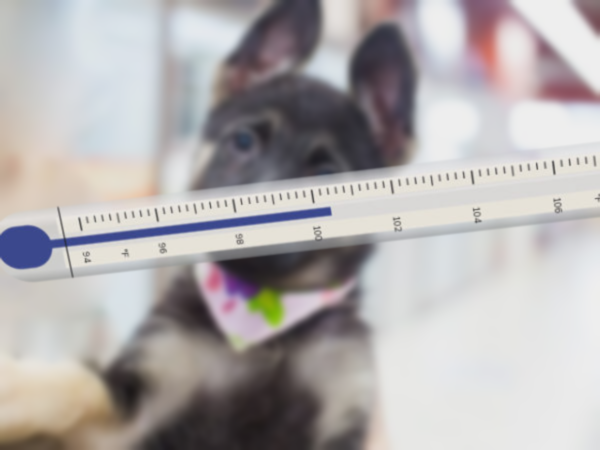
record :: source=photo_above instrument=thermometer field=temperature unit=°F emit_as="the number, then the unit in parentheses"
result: 100.4 (°F)
